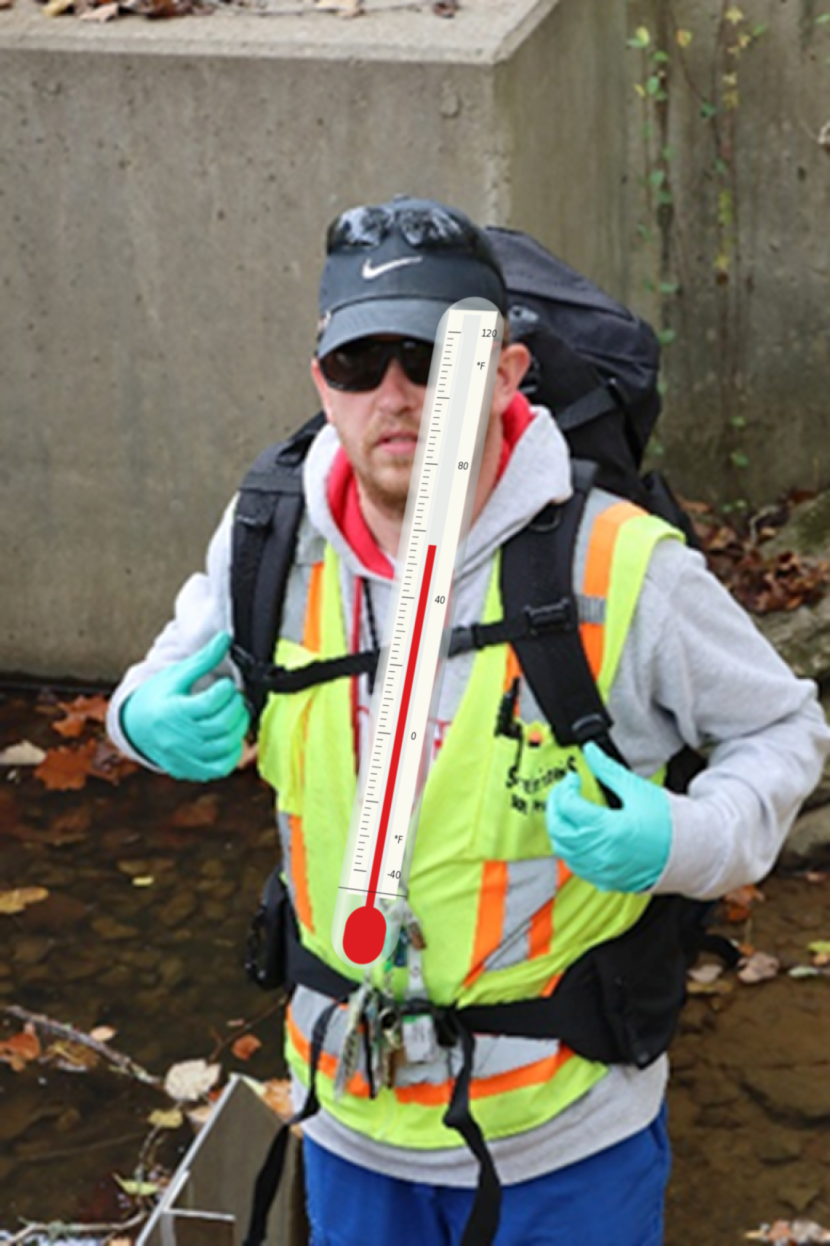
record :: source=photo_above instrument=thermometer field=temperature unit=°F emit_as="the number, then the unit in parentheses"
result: 56 (°F)
